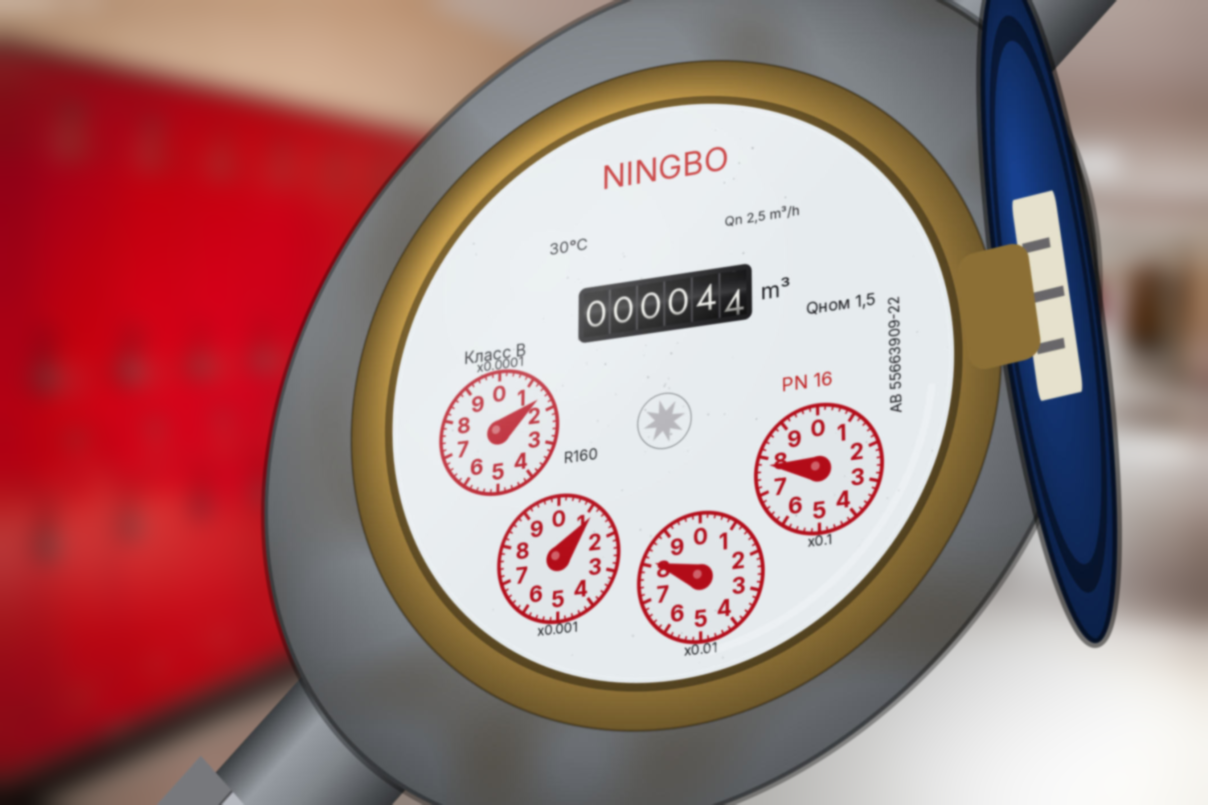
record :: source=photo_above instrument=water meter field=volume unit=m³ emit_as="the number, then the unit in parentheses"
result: 43.7811 (m³)
